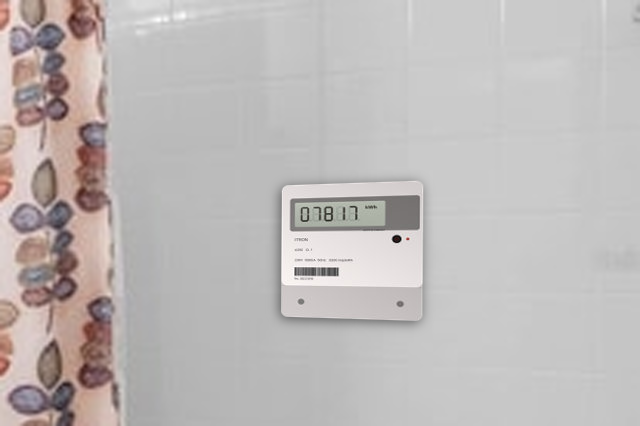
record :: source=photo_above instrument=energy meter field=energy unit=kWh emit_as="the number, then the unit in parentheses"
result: 7817 (kWh)
